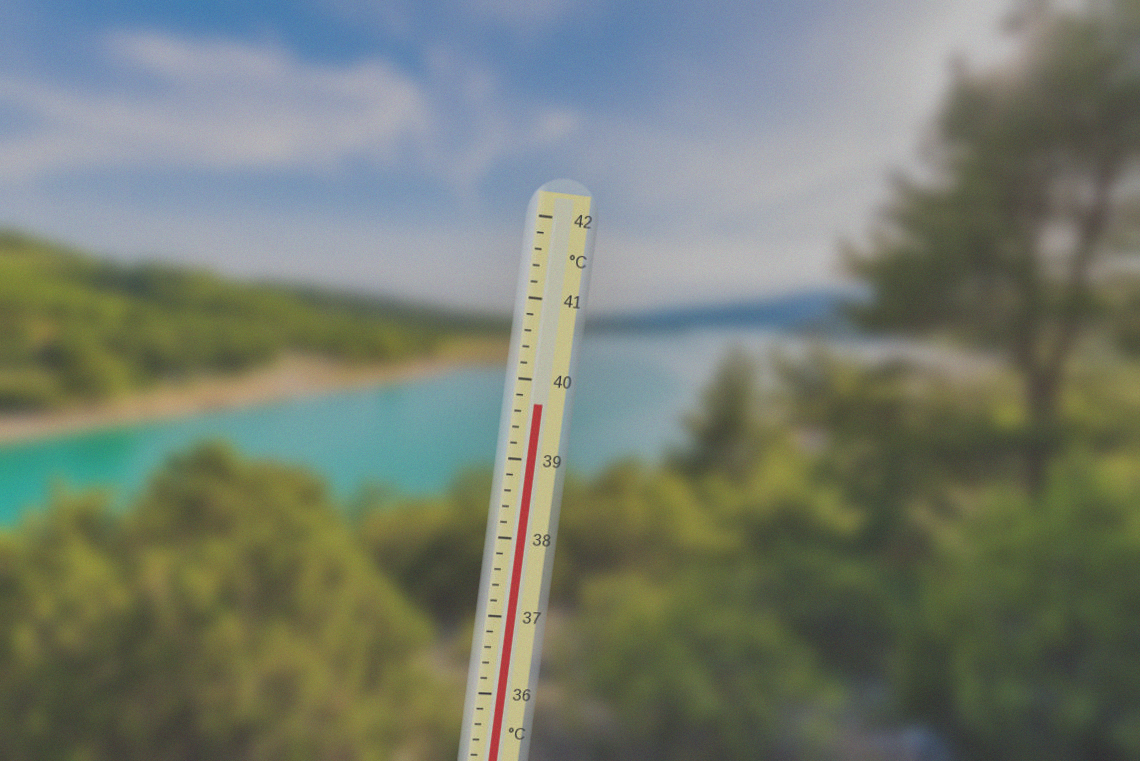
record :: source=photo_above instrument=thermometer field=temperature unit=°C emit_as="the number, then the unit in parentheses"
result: 39.7 (°C)
